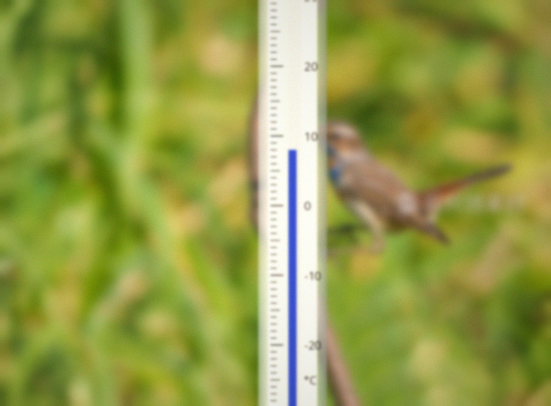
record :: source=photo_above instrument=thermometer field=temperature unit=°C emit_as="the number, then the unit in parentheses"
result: 8 (°C)
